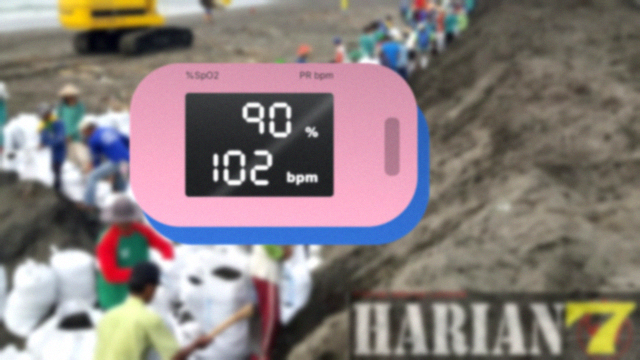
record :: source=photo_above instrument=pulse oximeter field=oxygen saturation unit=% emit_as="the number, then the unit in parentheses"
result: 90 (%)
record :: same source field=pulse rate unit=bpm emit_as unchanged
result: 102 (bpm)
